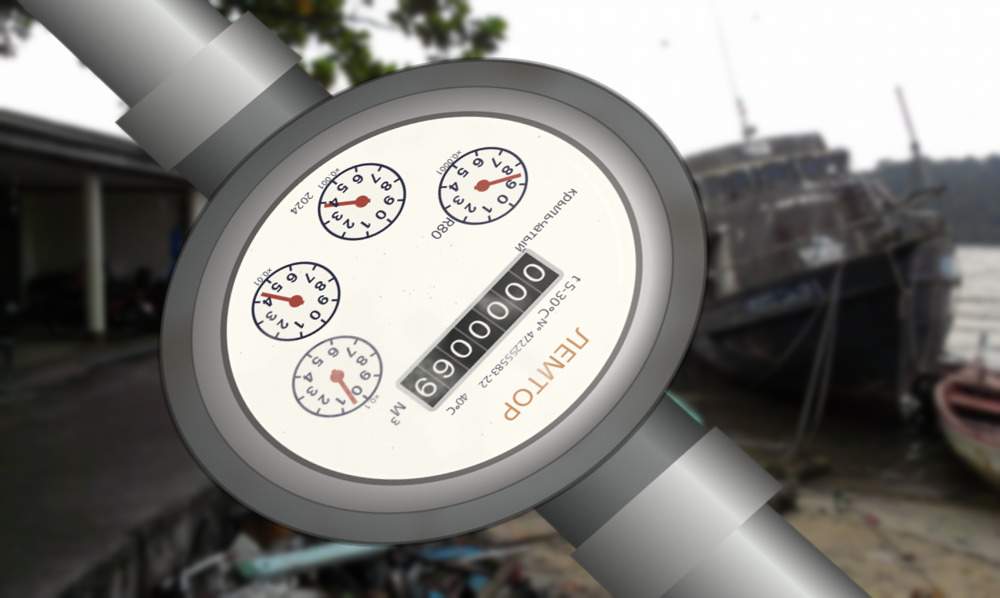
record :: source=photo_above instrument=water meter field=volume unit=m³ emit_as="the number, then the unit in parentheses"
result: 69.0438 (m³)
